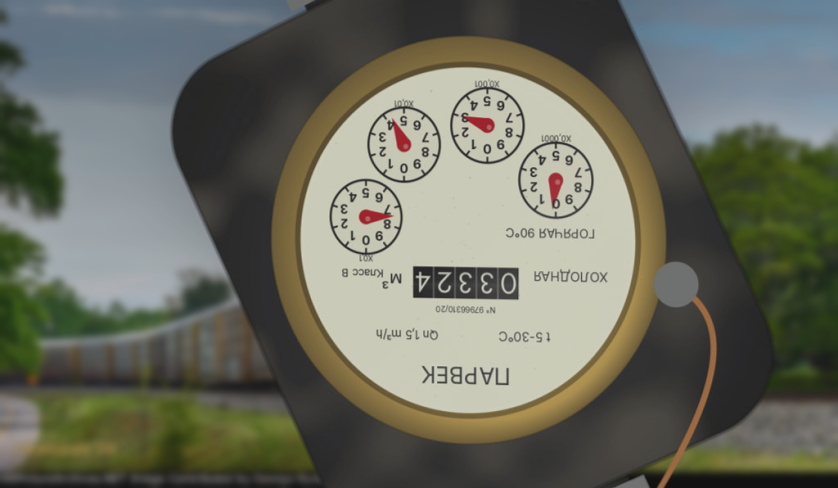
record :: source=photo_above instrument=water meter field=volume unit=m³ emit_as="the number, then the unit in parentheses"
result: 3324.7430 (m³)
